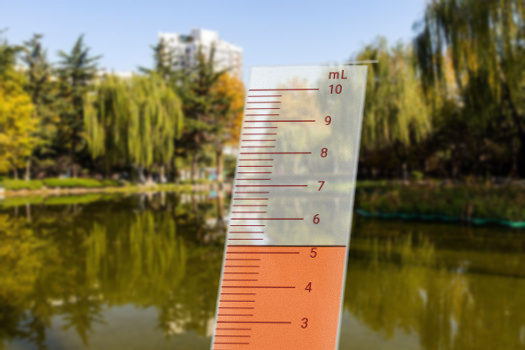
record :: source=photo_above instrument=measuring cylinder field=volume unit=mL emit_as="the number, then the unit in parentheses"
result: 5.2 (mL)
